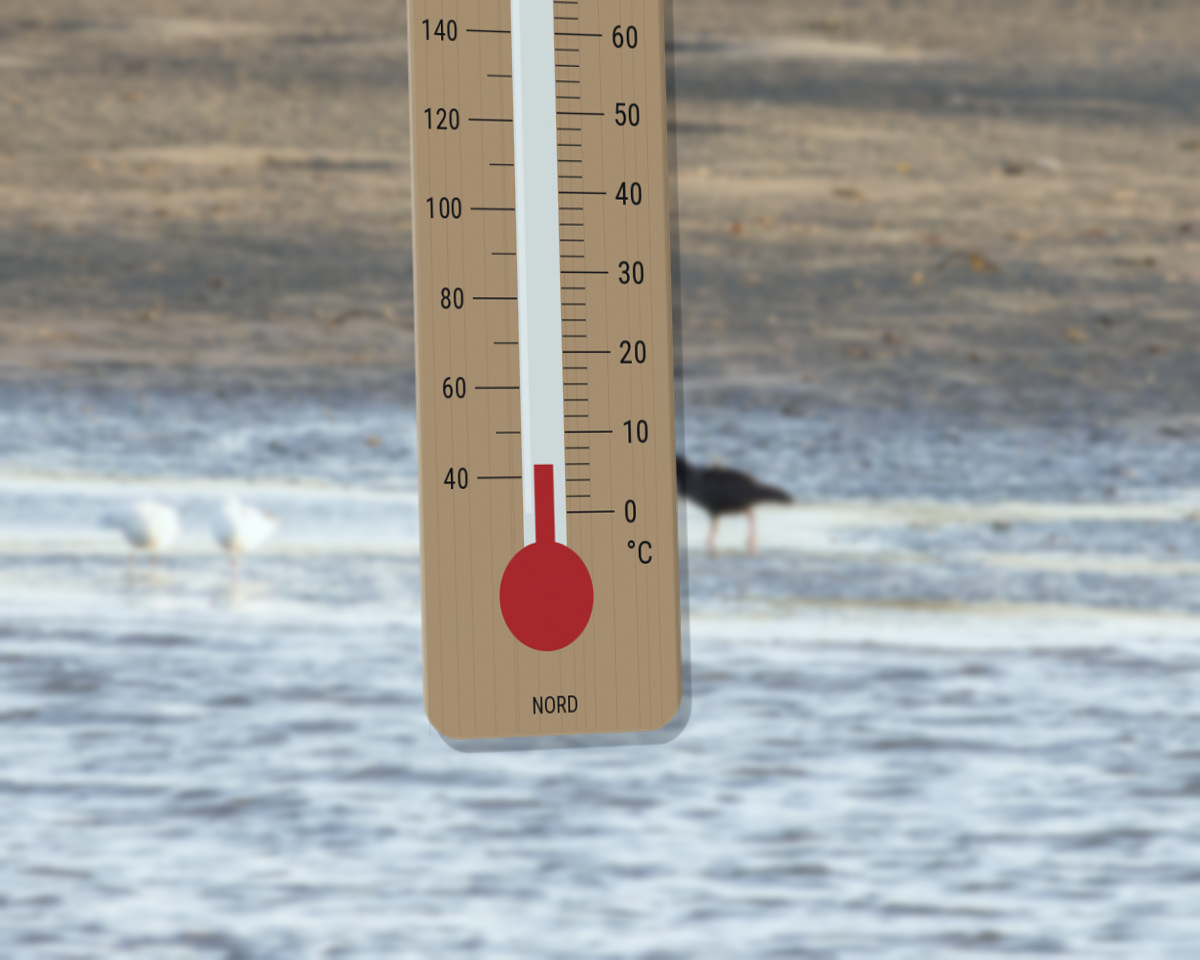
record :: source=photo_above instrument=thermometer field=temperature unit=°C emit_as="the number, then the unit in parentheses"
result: 6 (°C)
